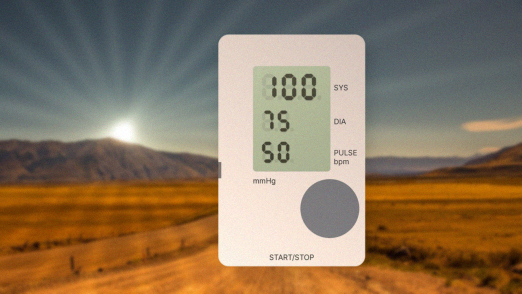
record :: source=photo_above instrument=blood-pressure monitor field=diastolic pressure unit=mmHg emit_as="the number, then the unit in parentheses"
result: 75 (mmHg)
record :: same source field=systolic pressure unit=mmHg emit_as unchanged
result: 100 (mmHg)
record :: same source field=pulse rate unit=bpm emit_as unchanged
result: 50 (bpm)
